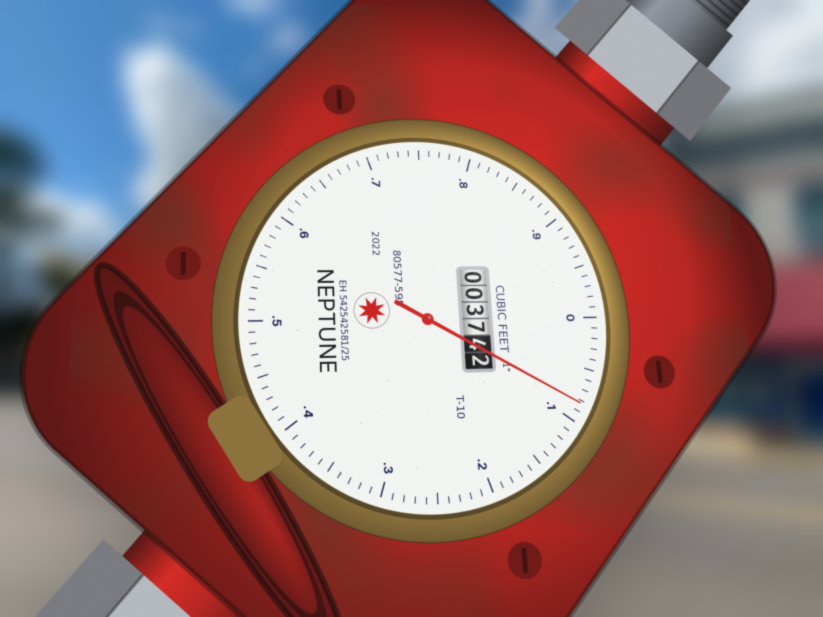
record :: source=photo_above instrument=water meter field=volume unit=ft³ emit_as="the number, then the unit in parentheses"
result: 3742.08 (ft³)
